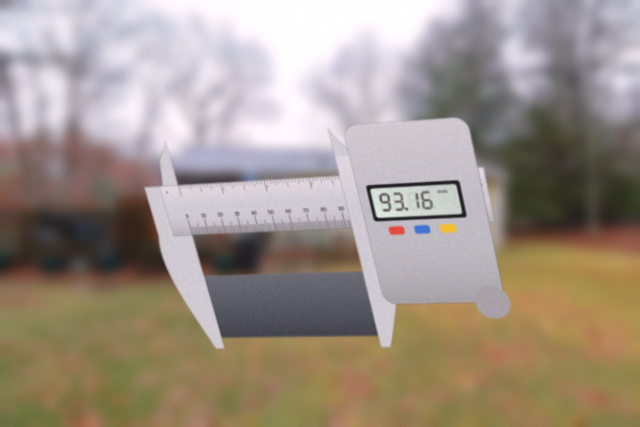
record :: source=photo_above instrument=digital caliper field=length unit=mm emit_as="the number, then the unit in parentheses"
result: 93.16 (mm)
